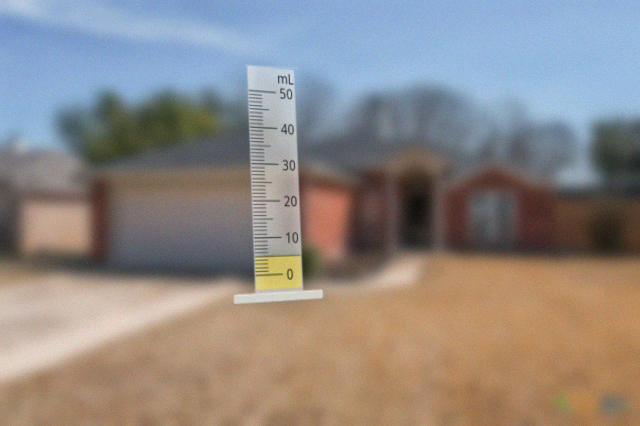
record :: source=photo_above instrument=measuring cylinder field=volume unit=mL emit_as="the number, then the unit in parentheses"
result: 5 (mL)
